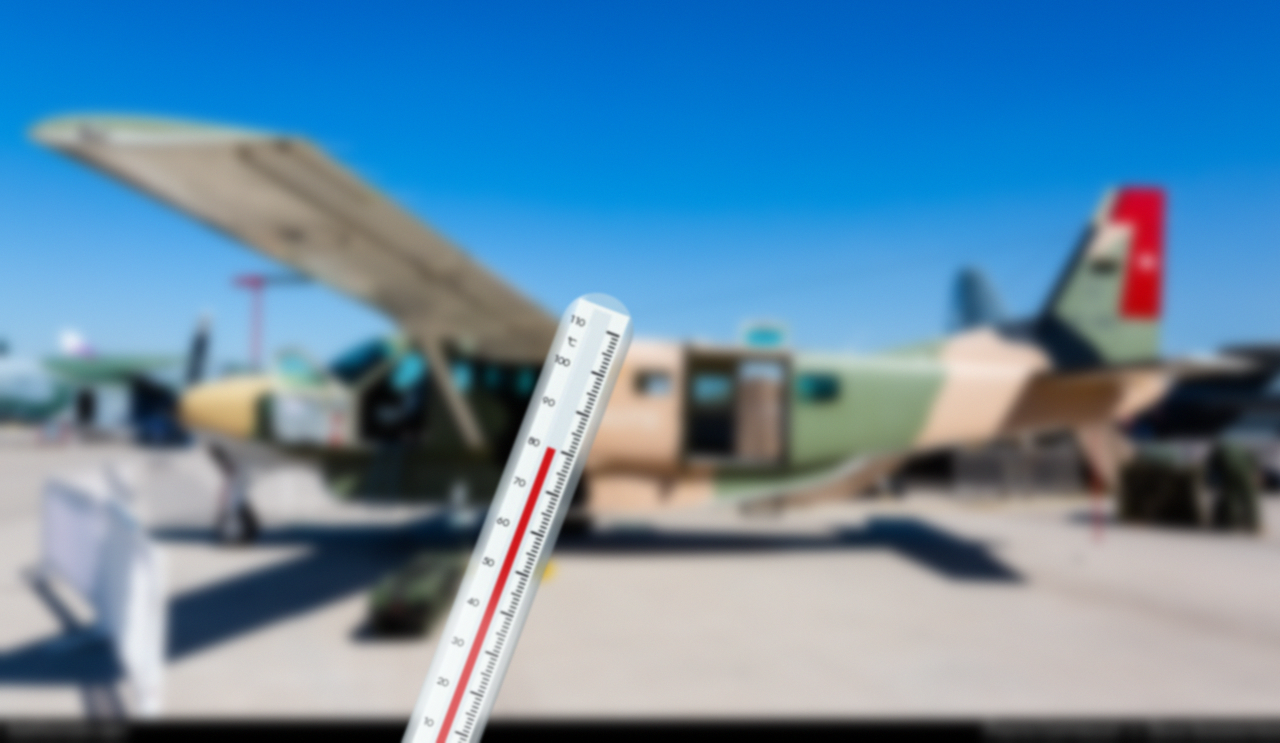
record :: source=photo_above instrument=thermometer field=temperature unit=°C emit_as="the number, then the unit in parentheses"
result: 80 (°C)
